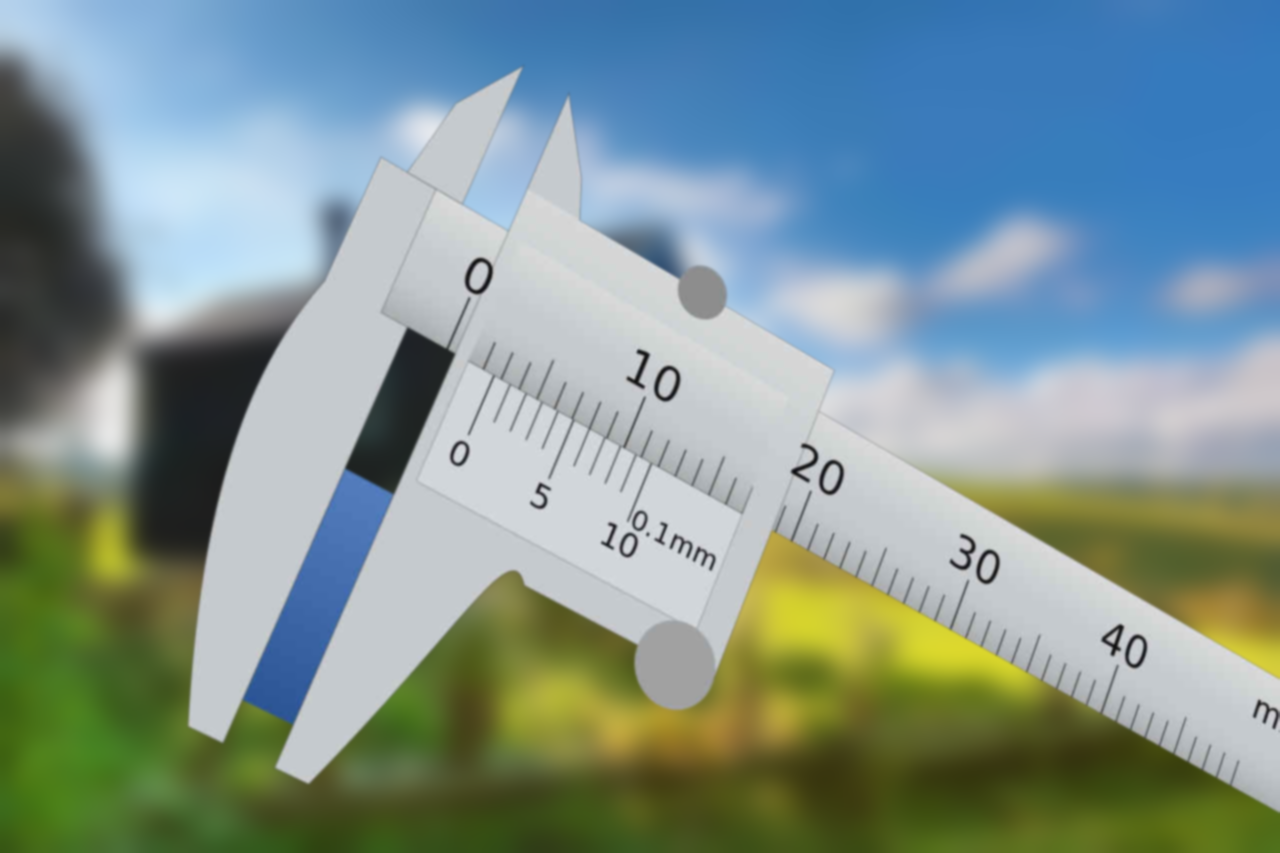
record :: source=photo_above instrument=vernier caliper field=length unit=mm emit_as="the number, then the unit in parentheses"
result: 2.6 (mm)
